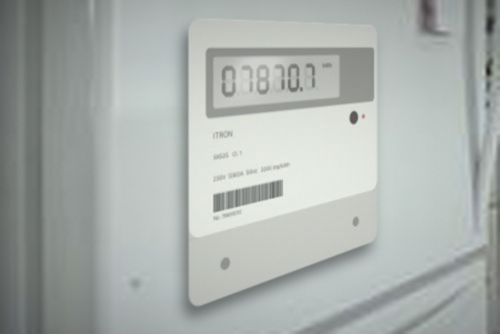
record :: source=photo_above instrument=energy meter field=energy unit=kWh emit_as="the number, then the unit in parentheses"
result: 7870.7 (kWh)
